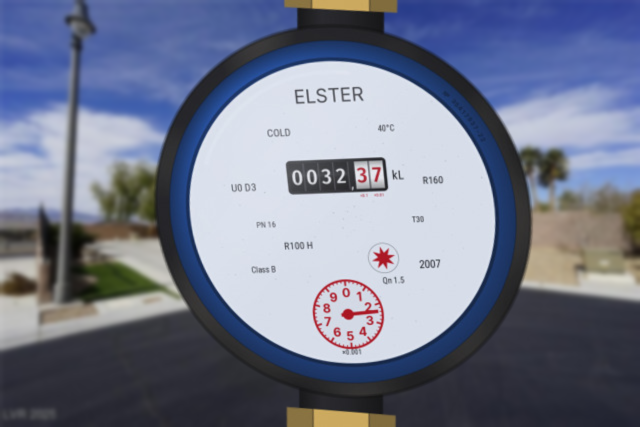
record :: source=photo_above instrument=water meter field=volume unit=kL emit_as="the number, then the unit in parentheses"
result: 32.372 (kL)
